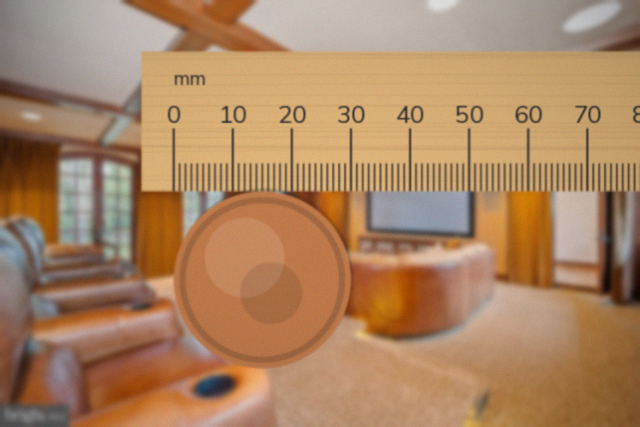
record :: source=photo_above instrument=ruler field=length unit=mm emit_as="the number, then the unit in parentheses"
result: 30 (mm)
